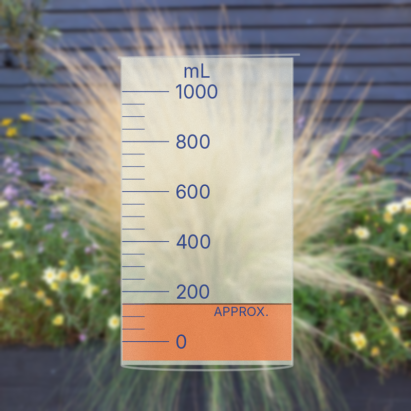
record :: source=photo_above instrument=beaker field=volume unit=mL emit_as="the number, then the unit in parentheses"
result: 150 (mL)
